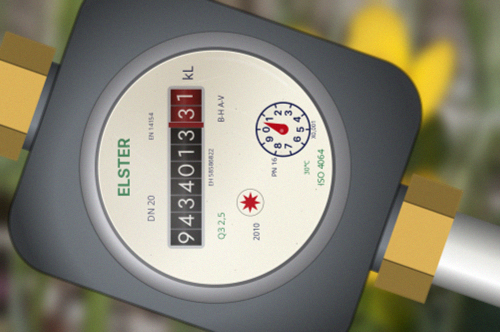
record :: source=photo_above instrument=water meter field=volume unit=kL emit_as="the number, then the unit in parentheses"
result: 9434013.310 (kL)
